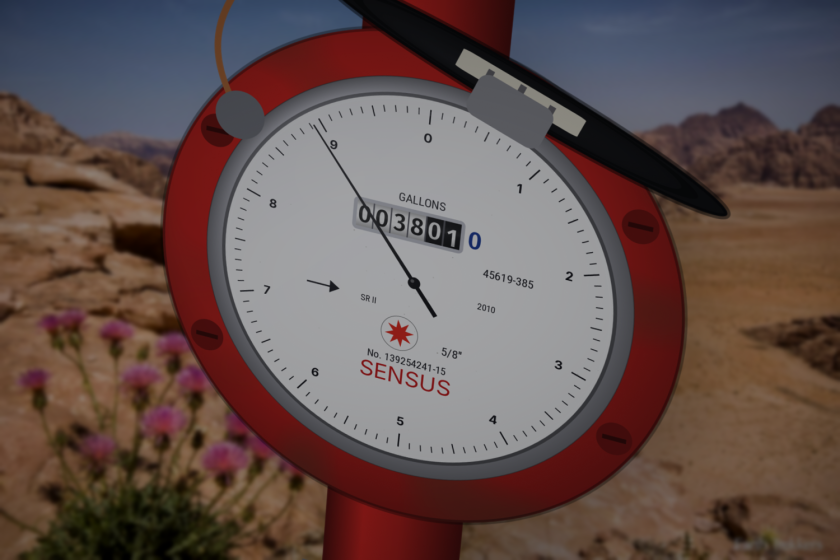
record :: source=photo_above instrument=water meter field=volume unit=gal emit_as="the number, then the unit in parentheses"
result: 38008.9 (gal)
